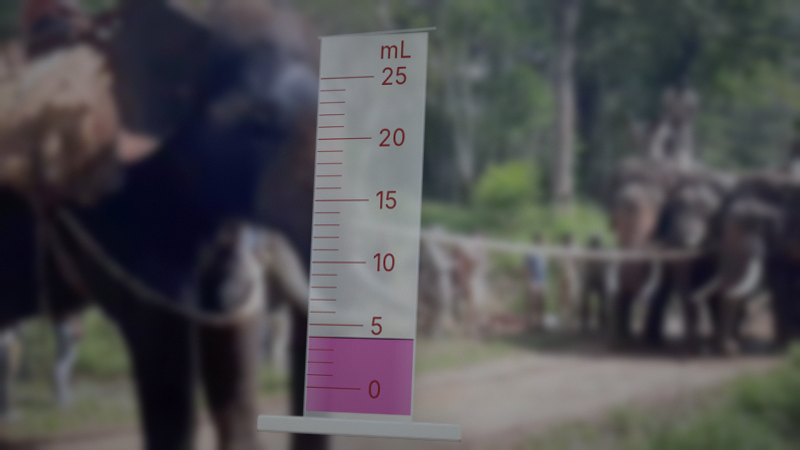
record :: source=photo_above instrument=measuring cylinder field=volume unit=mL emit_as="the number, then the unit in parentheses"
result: 4 (mL)
